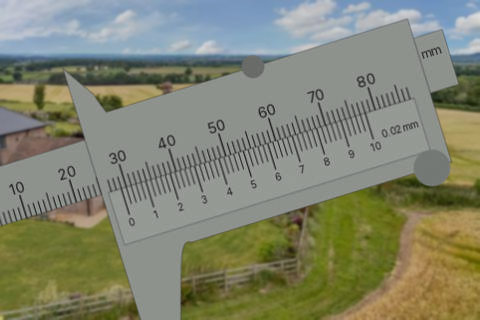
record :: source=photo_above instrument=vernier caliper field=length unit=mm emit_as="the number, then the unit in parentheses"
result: 29.0 (mm)
